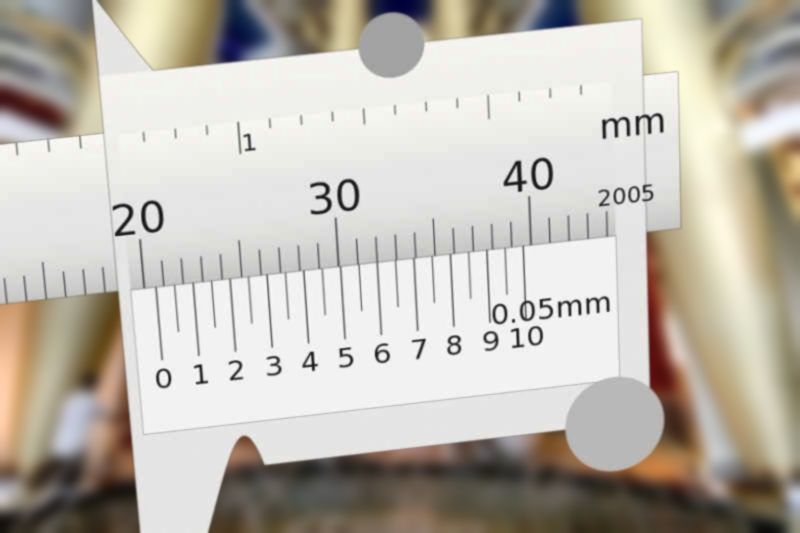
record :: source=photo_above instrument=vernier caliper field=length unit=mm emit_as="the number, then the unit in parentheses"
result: 20.6 (mm)
